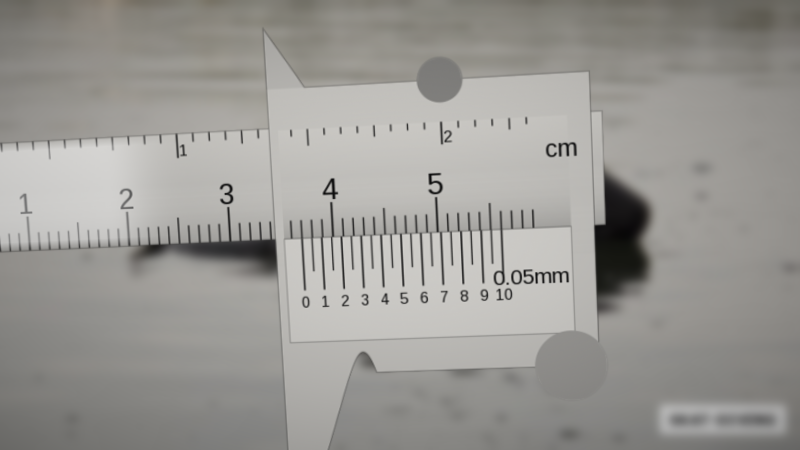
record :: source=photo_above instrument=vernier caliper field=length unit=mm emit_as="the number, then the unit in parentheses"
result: 37.0 (mm)
